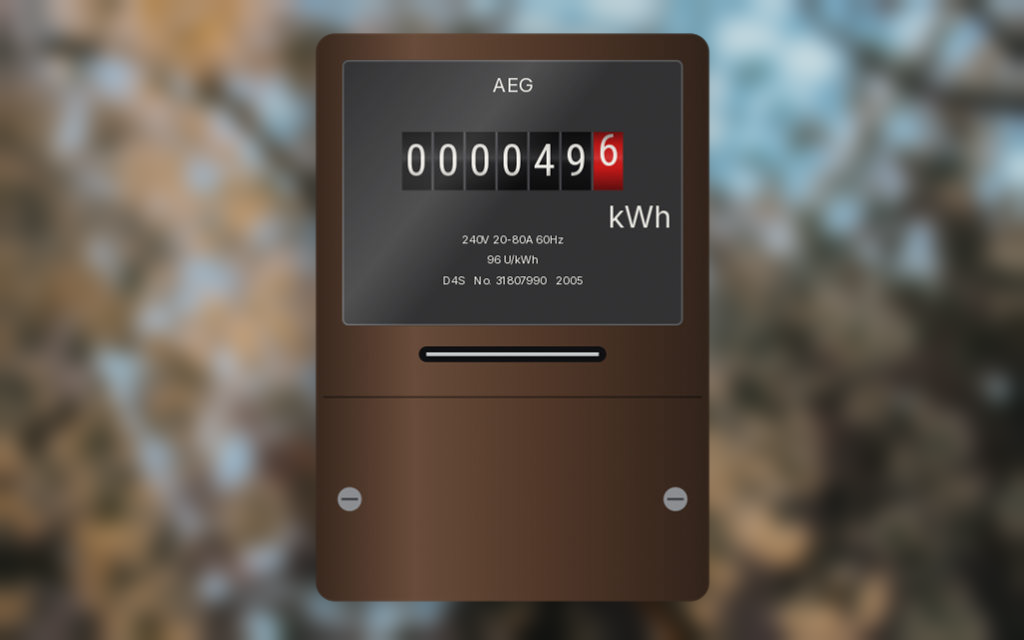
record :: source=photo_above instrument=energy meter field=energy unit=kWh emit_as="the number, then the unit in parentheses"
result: 49.6 (kWh)
